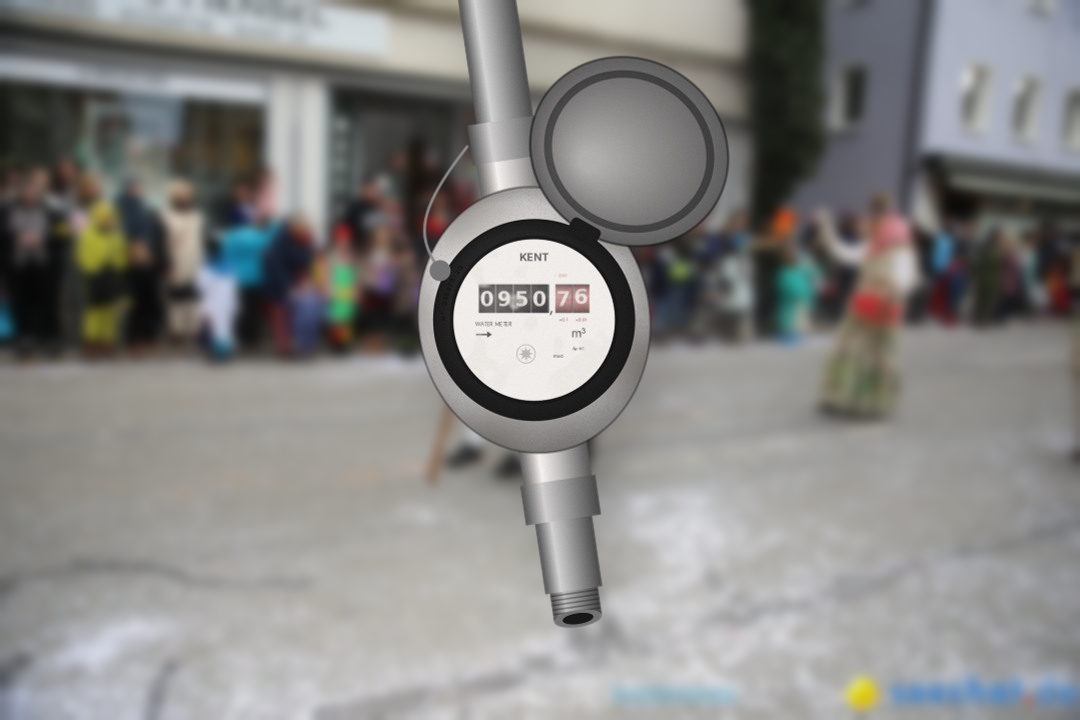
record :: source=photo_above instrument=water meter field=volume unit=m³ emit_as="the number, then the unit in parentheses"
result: 950.76 (m³)
